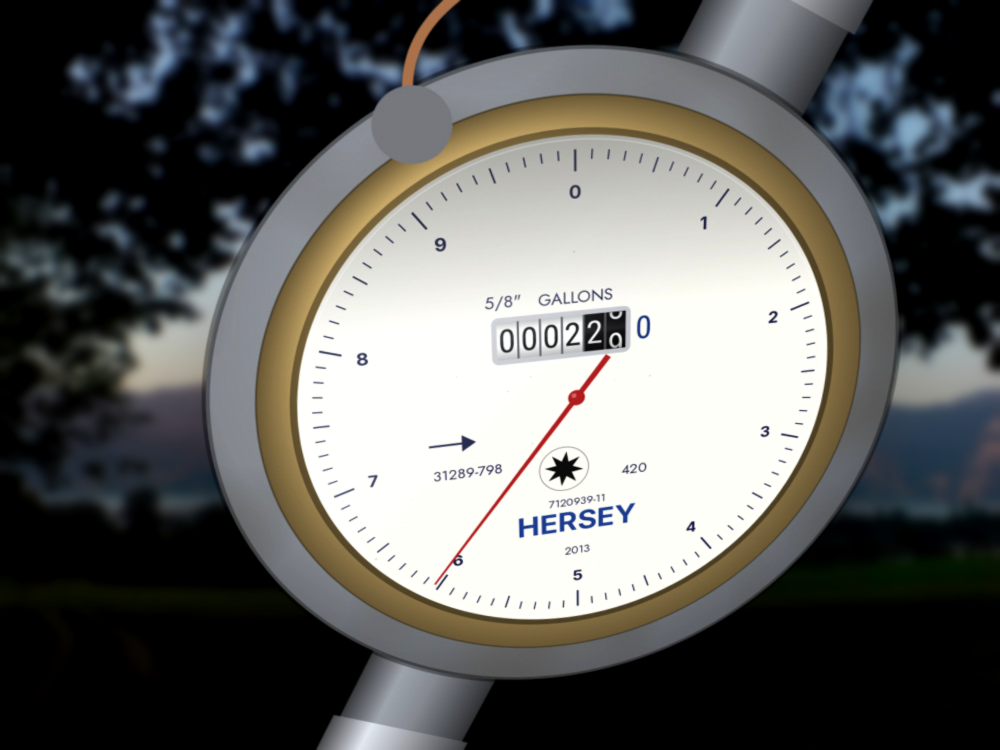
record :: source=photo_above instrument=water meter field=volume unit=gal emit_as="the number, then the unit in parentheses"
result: 2286.0 (gal)
